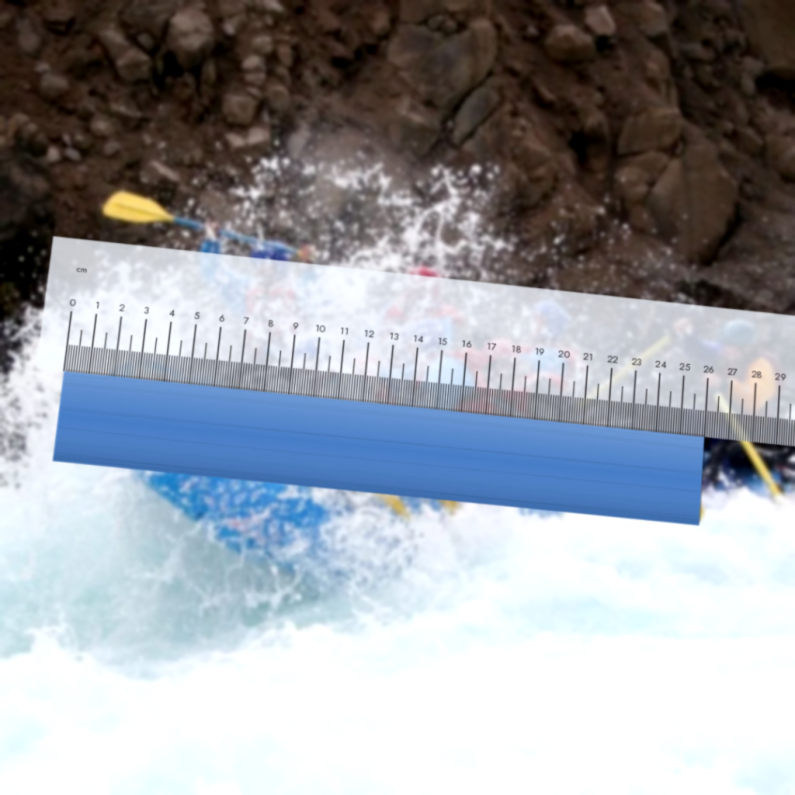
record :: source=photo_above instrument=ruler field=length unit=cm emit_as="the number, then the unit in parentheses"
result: 26 (cm)
